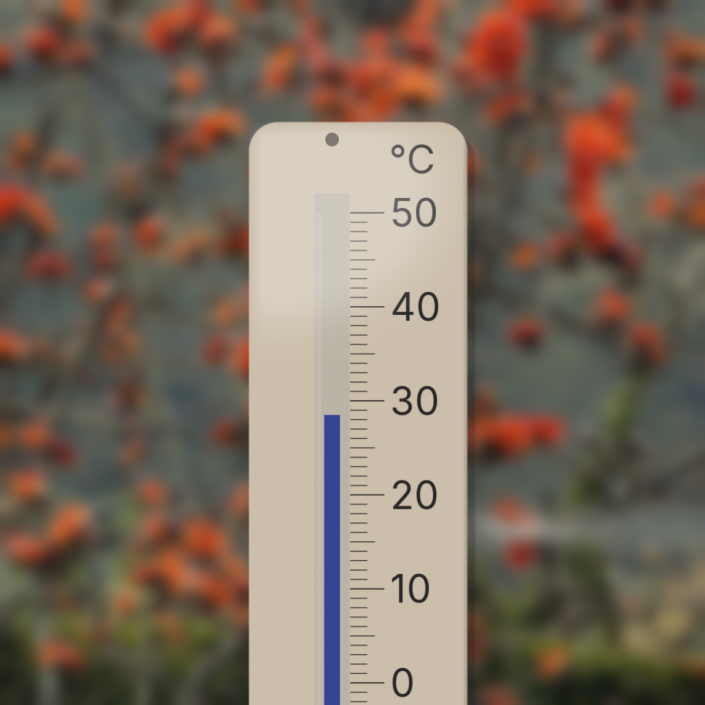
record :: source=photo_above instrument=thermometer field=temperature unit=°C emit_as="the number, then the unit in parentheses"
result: 28.5 (°C)
